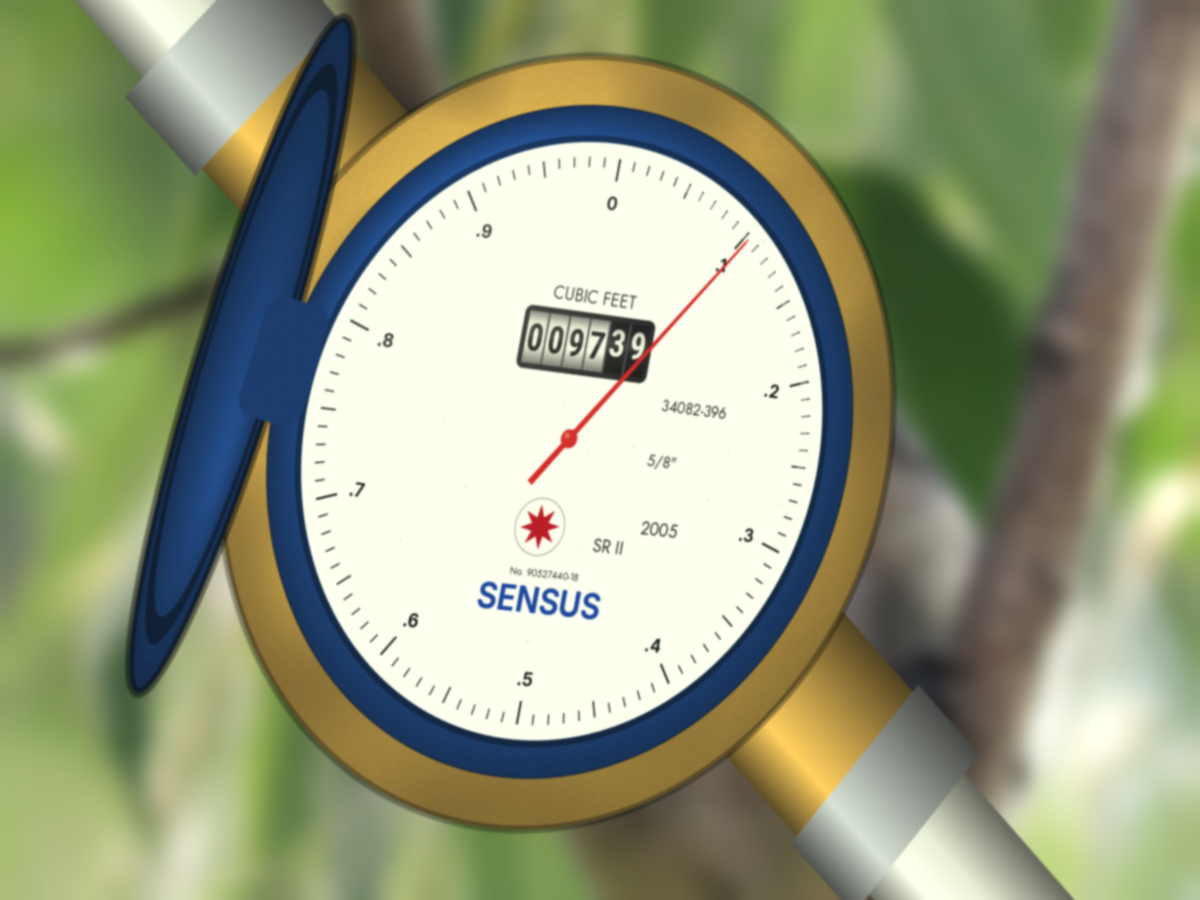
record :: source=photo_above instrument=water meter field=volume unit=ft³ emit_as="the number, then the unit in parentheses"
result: 9739.10 (ft³)
